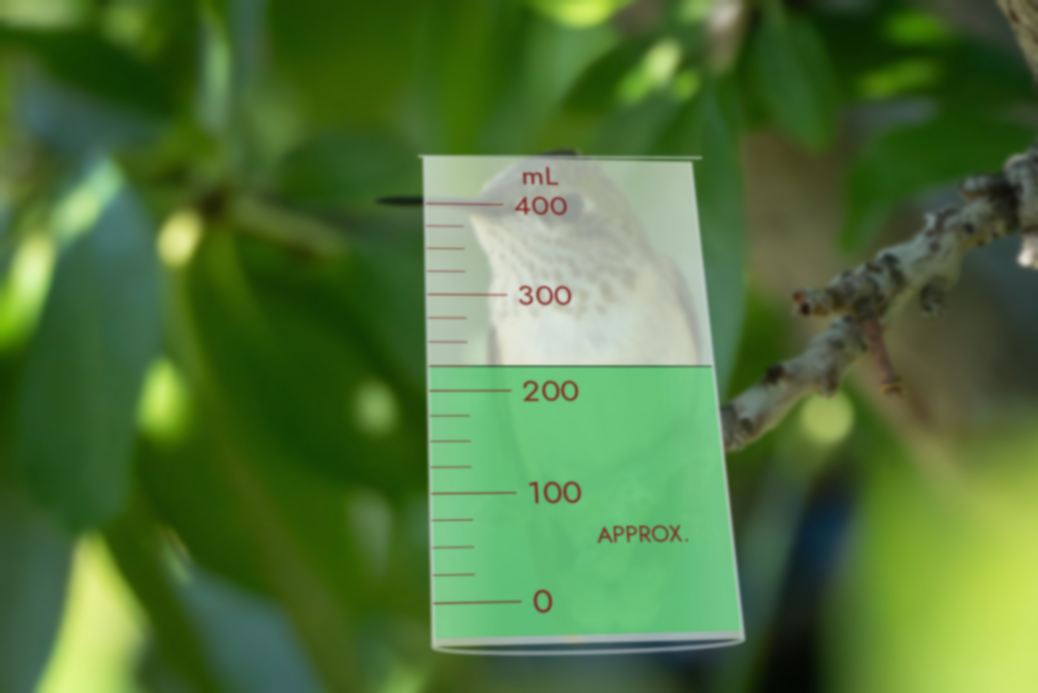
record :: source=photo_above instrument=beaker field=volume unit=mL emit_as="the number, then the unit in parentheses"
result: 225 (mL)
